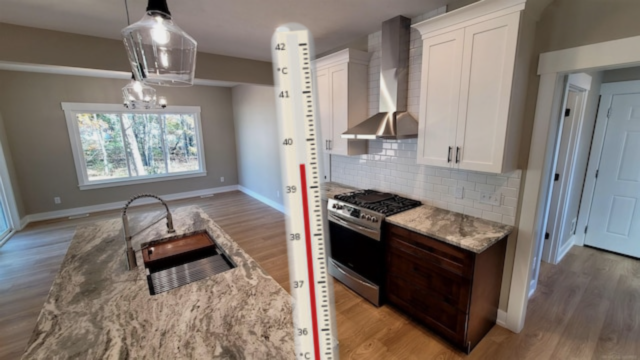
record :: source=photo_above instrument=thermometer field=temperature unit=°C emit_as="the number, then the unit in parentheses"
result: 39.5 (°C)
